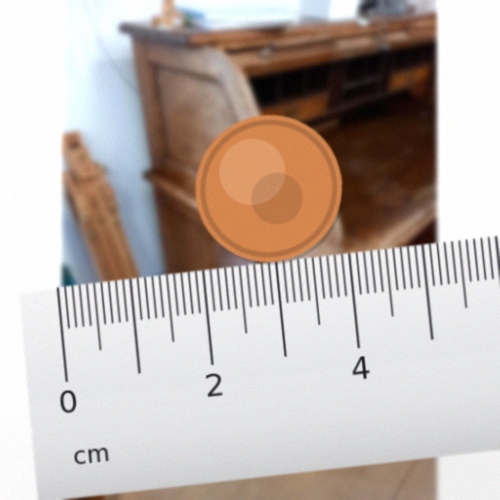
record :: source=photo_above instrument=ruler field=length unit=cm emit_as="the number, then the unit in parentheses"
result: 2 (cm)
